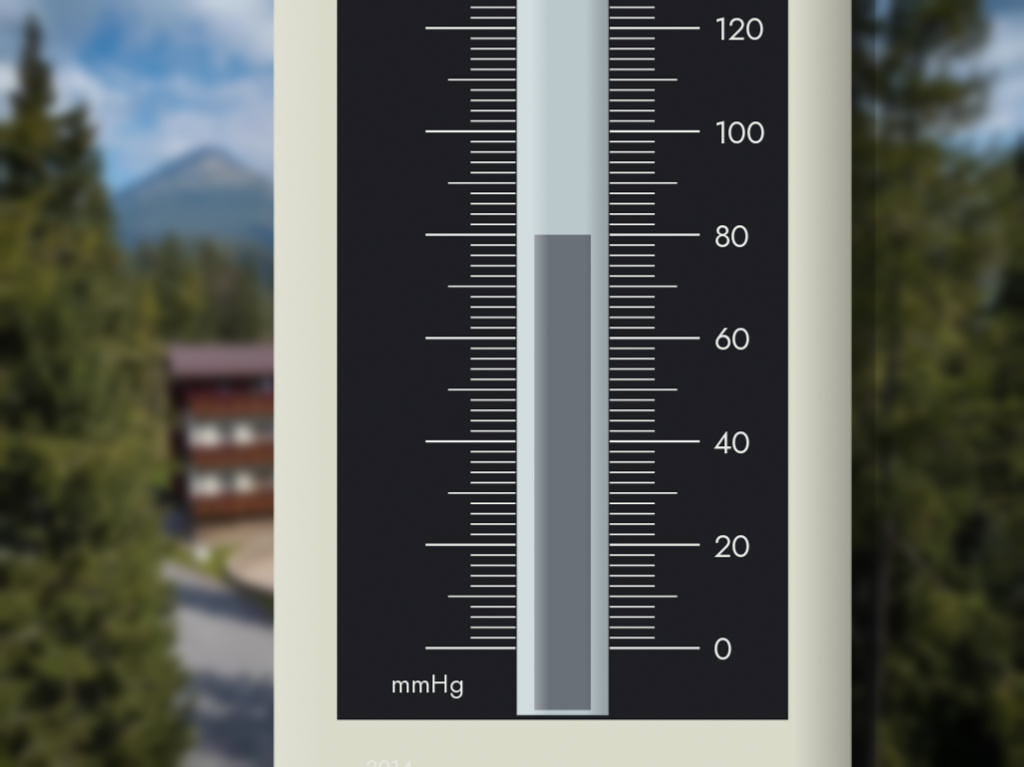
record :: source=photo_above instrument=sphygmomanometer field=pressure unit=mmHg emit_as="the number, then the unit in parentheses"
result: 80 (mmHg)
